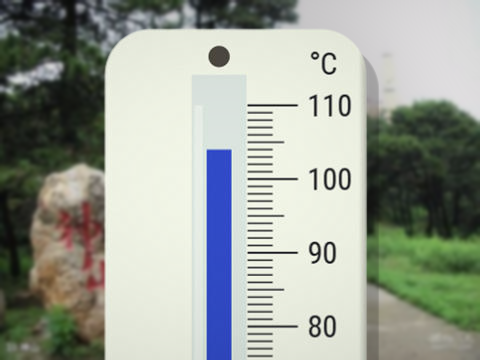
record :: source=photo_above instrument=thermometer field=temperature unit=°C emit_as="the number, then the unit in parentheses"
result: 104 (°C)
